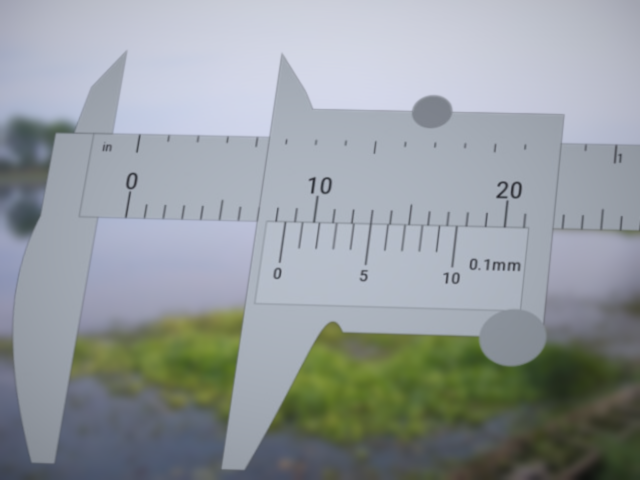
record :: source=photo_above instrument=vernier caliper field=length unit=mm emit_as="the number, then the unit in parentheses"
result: 8.5 (mm)
